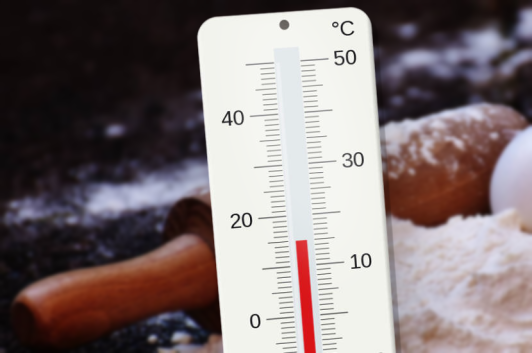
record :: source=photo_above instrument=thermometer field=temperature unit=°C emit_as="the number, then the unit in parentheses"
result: 15 (°C)
